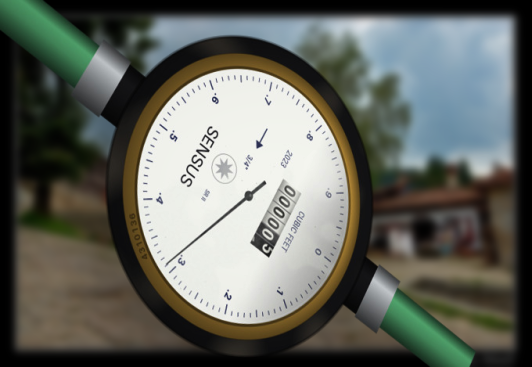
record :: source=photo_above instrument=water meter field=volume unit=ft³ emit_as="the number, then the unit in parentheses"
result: 5.31 (ft³)
